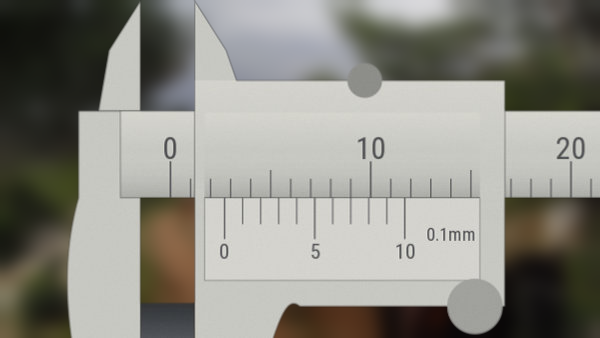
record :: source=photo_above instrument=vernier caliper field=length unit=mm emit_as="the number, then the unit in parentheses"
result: 2.7 (mm)
